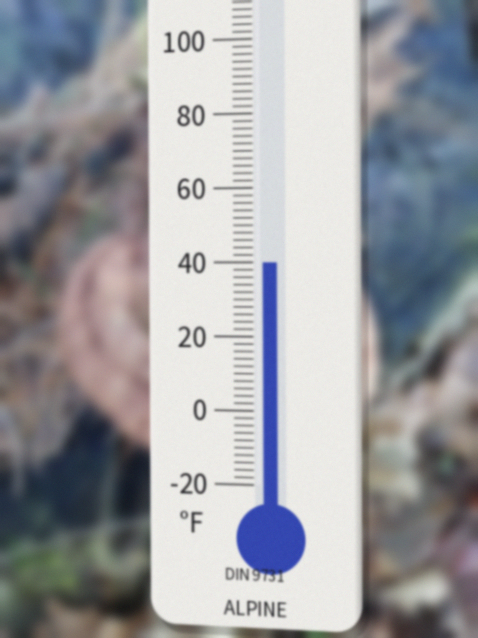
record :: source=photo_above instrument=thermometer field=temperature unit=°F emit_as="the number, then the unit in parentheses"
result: 40 (°F)
